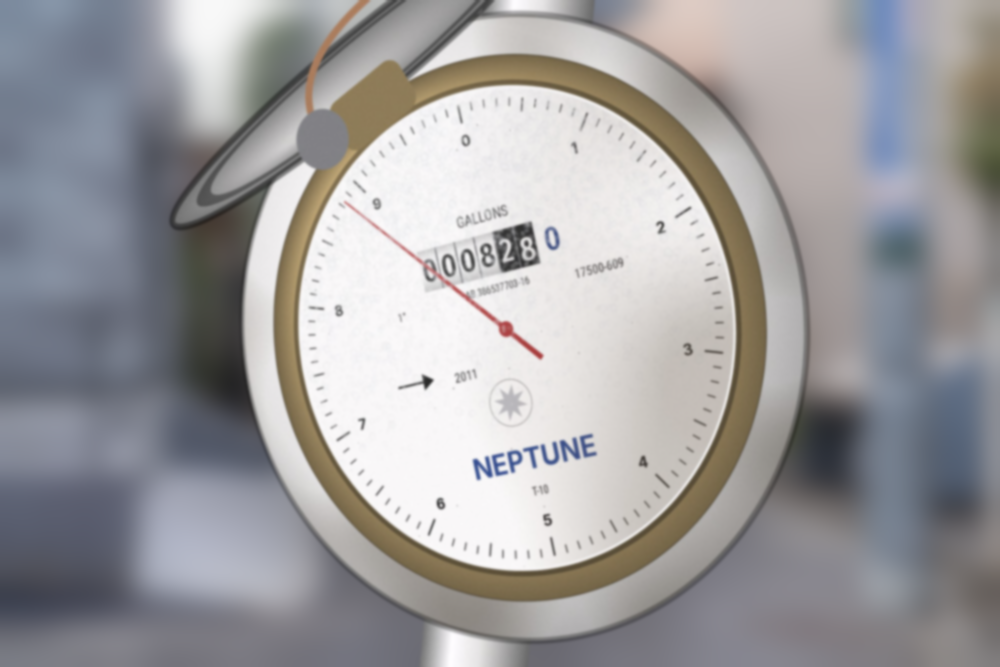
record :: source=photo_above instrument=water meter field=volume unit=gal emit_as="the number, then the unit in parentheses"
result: 8278.8 (gal)
